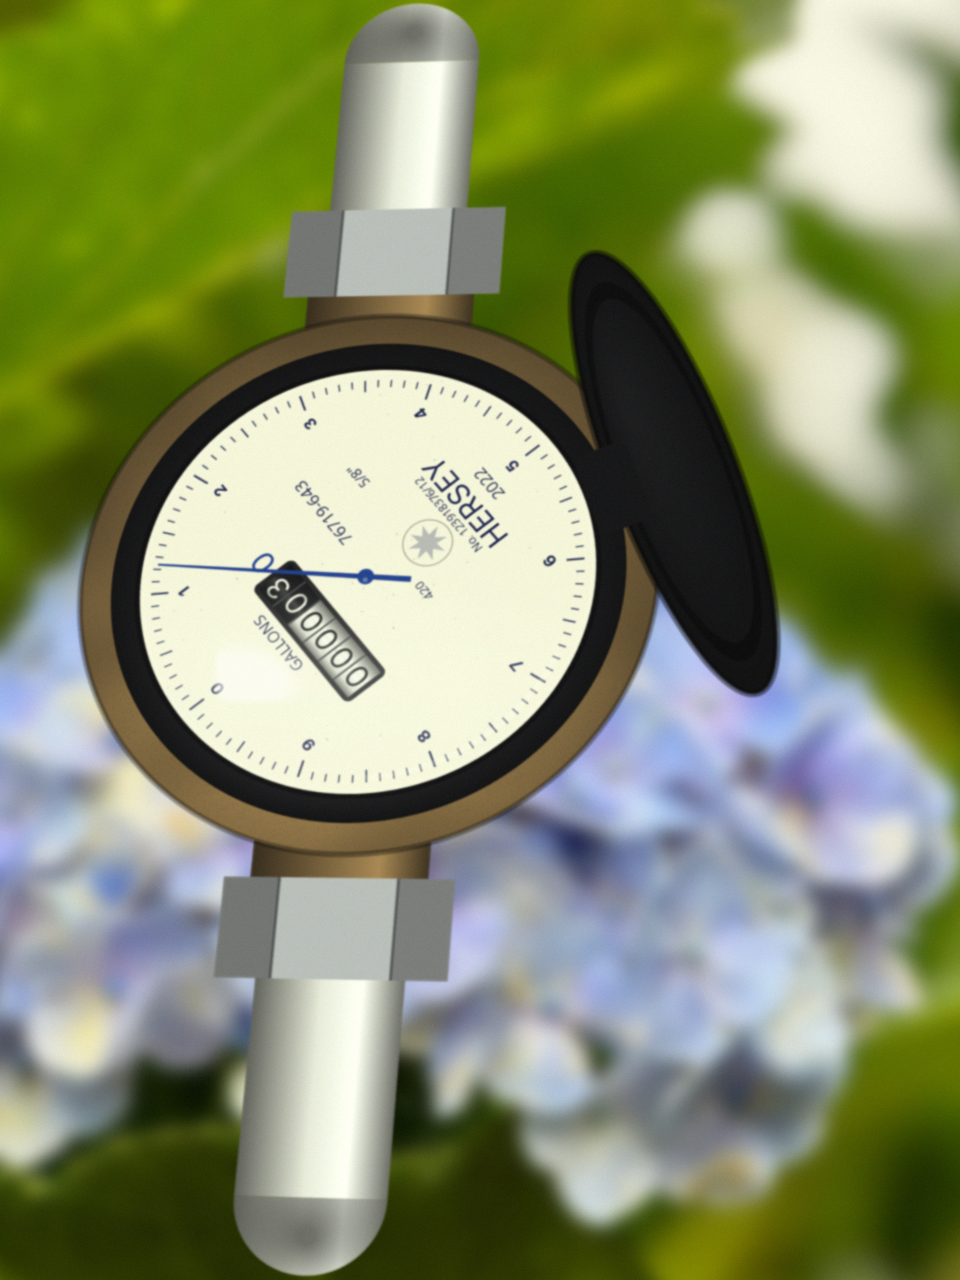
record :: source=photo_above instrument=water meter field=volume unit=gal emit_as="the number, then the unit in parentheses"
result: 31.2 (gal)
